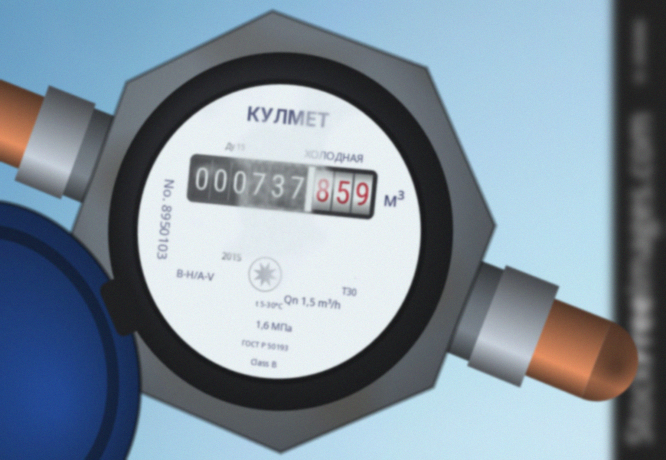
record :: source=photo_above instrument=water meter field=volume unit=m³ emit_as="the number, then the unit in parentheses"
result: 737.859 (m³)
